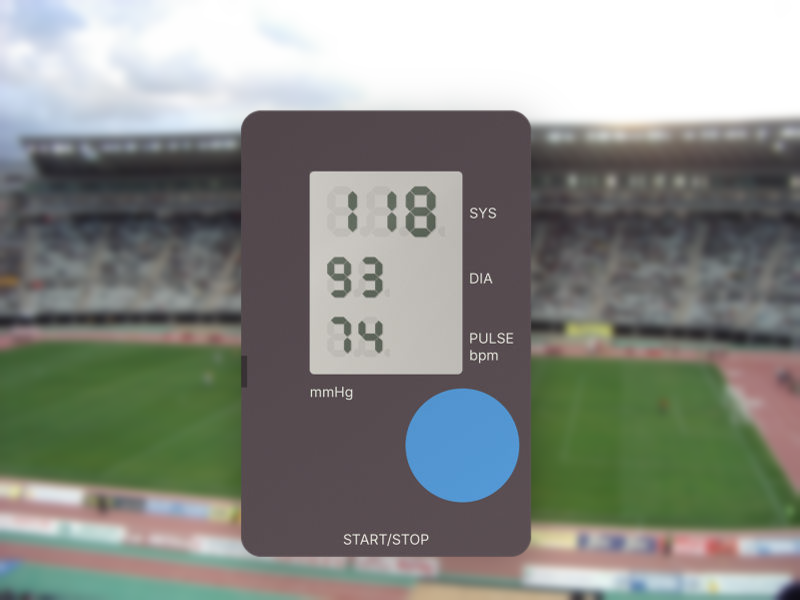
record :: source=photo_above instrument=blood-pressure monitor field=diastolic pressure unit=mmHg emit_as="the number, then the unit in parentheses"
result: 93 (mmHg)
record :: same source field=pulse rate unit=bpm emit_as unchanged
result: 74 (bpm)
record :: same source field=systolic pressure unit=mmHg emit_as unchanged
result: 118 (mmHg)
